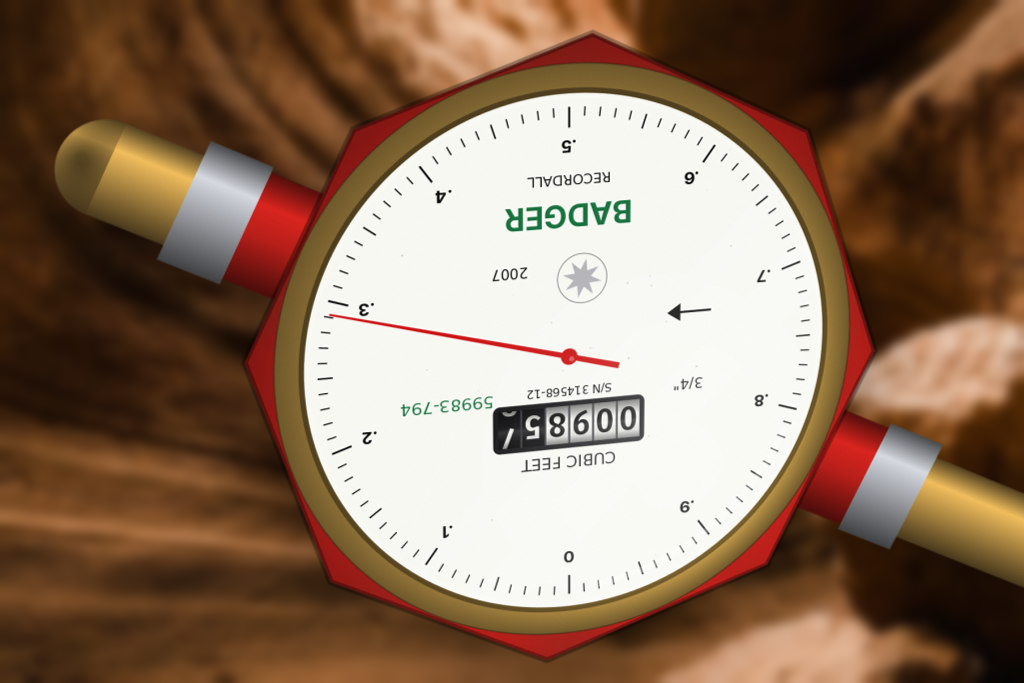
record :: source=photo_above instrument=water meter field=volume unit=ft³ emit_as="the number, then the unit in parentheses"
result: 9857.29 (ft³)
